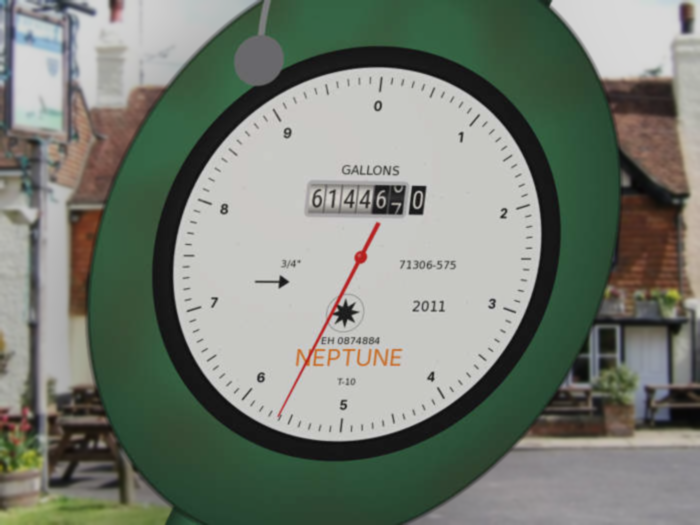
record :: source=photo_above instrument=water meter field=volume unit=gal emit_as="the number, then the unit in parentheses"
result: 6144665.6 (gal)
